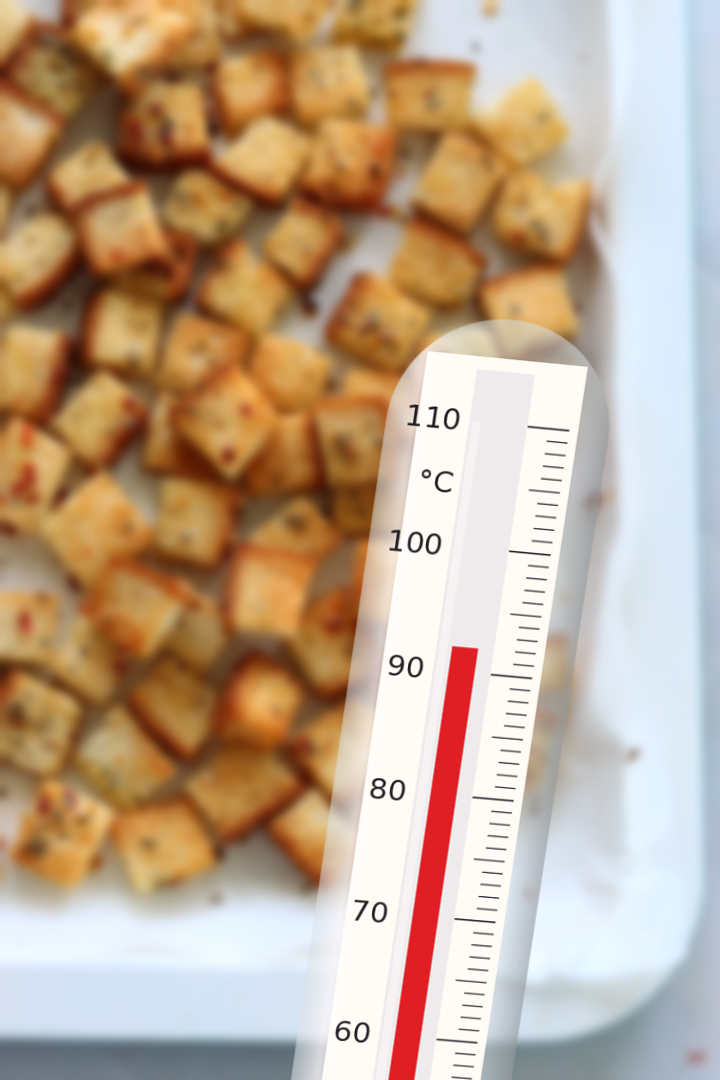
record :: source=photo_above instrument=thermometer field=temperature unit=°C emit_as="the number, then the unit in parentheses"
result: 92 (°C)
